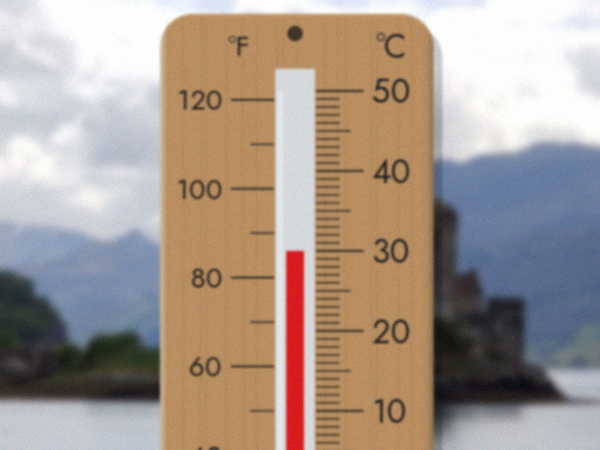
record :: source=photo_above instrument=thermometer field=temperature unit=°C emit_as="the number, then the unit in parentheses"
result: 30 (°C)
